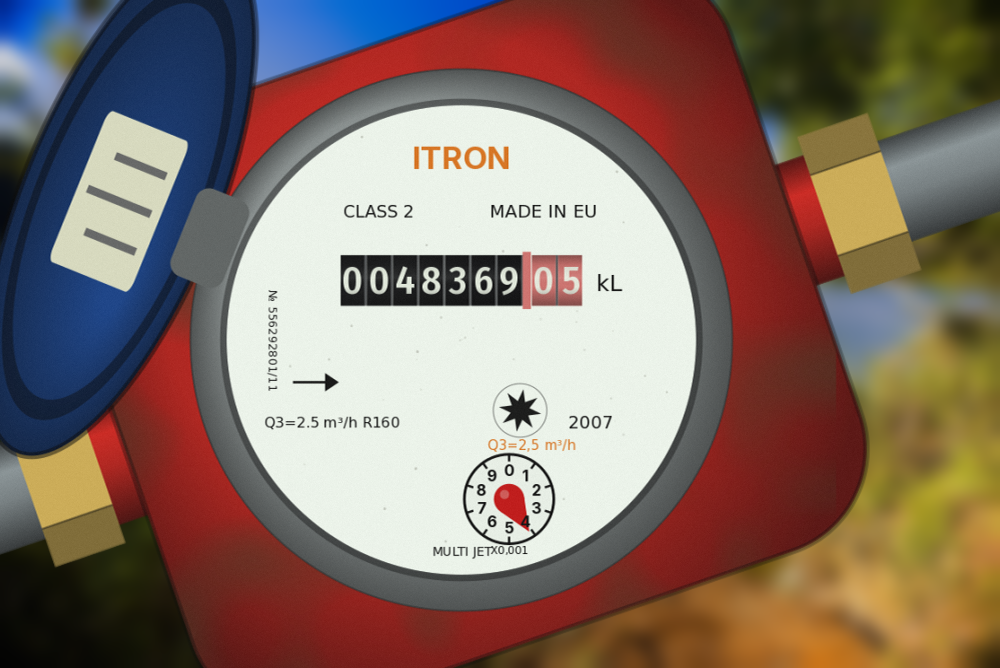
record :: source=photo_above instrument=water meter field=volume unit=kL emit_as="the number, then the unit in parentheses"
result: 48369.054 (kL)
